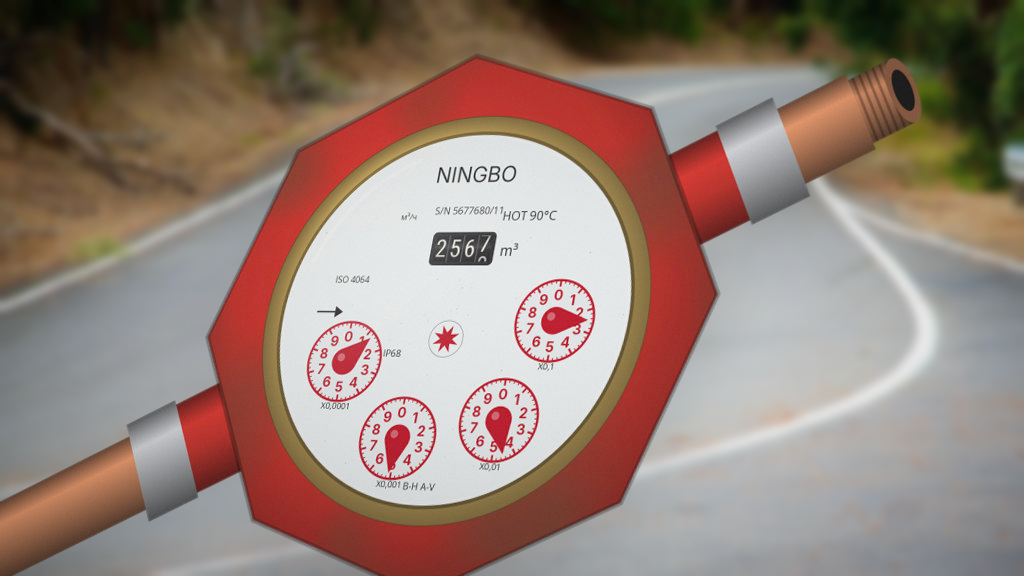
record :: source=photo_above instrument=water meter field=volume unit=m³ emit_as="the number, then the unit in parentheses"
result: 2567.2451 (m³)
